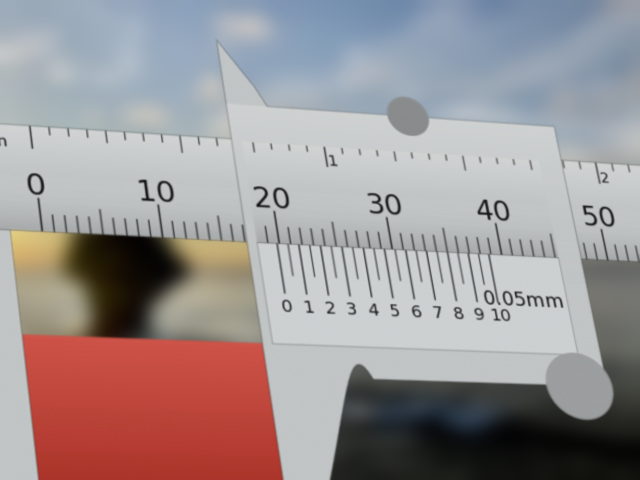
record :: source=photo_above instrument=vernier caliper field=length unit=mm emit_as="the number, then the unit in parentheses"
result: 19.8 (mm)
